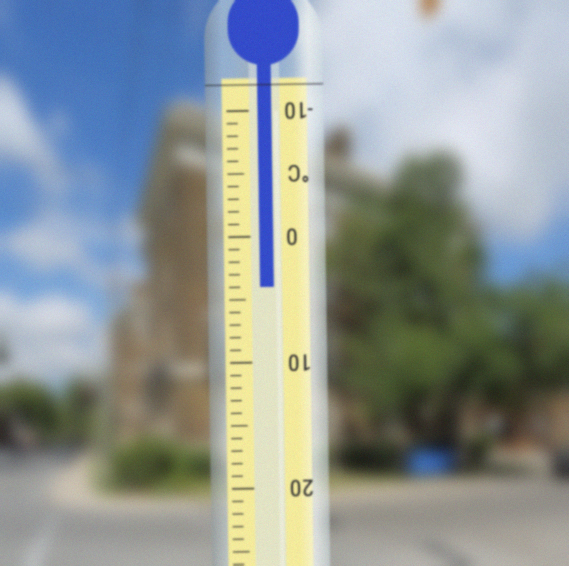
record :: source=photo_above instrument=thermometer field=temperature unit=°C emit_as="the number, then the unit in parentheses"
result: 4 (°C)
